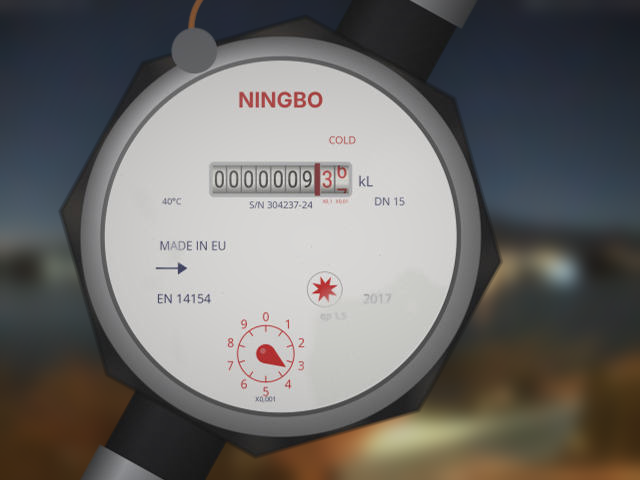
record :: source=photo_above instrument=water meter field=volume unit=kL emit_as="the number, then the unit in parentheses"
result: 9.363 (kL)
